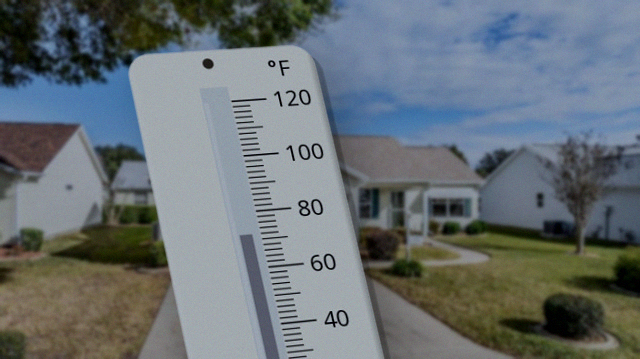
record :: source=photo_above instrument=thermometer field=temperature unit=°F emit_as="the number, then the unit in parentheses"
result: 72 (°F)
